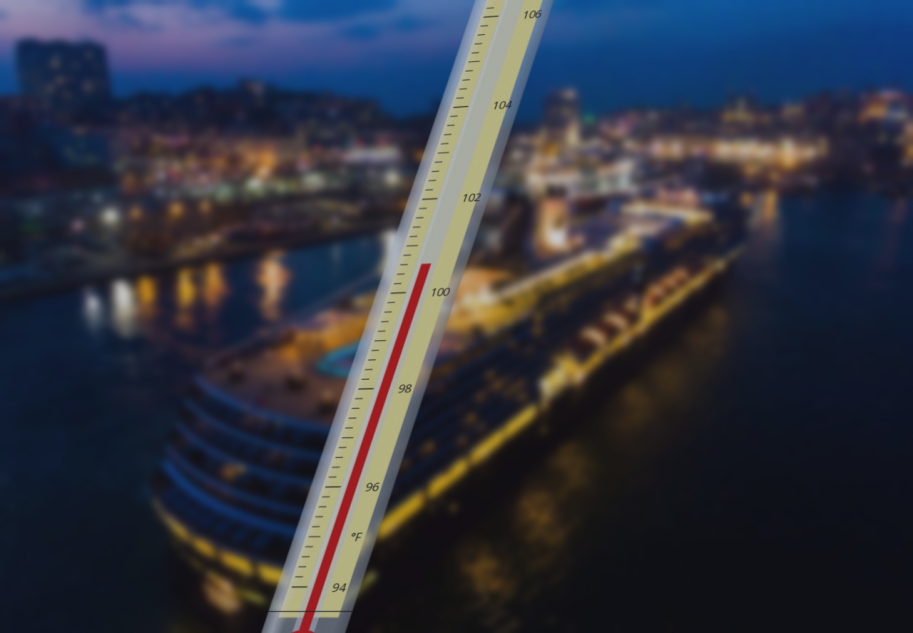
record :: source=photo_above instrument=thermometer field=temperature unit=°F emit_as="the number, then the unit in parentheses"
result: 100.6 (°F)
